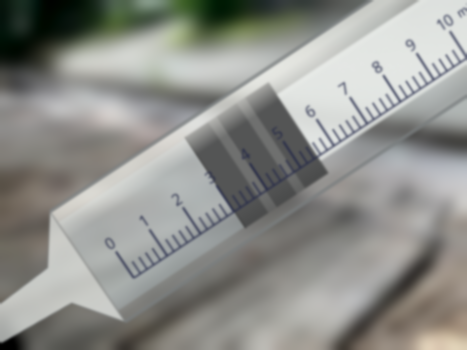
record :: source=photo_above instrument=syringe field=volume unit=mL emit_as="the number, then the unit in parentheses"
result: 3 (mL)
